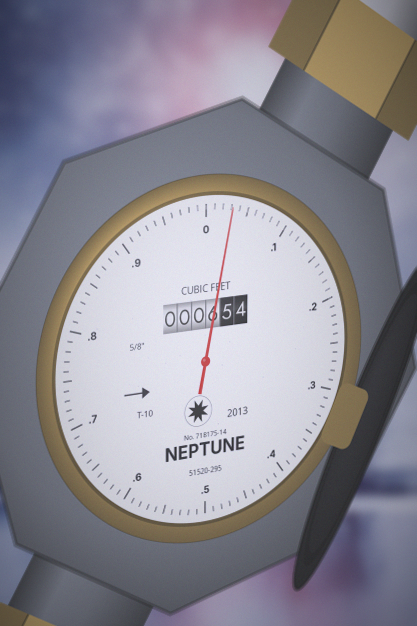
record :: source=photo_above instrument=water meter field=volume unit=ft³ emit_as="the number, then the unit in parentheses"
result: 654.03 (ft³)
